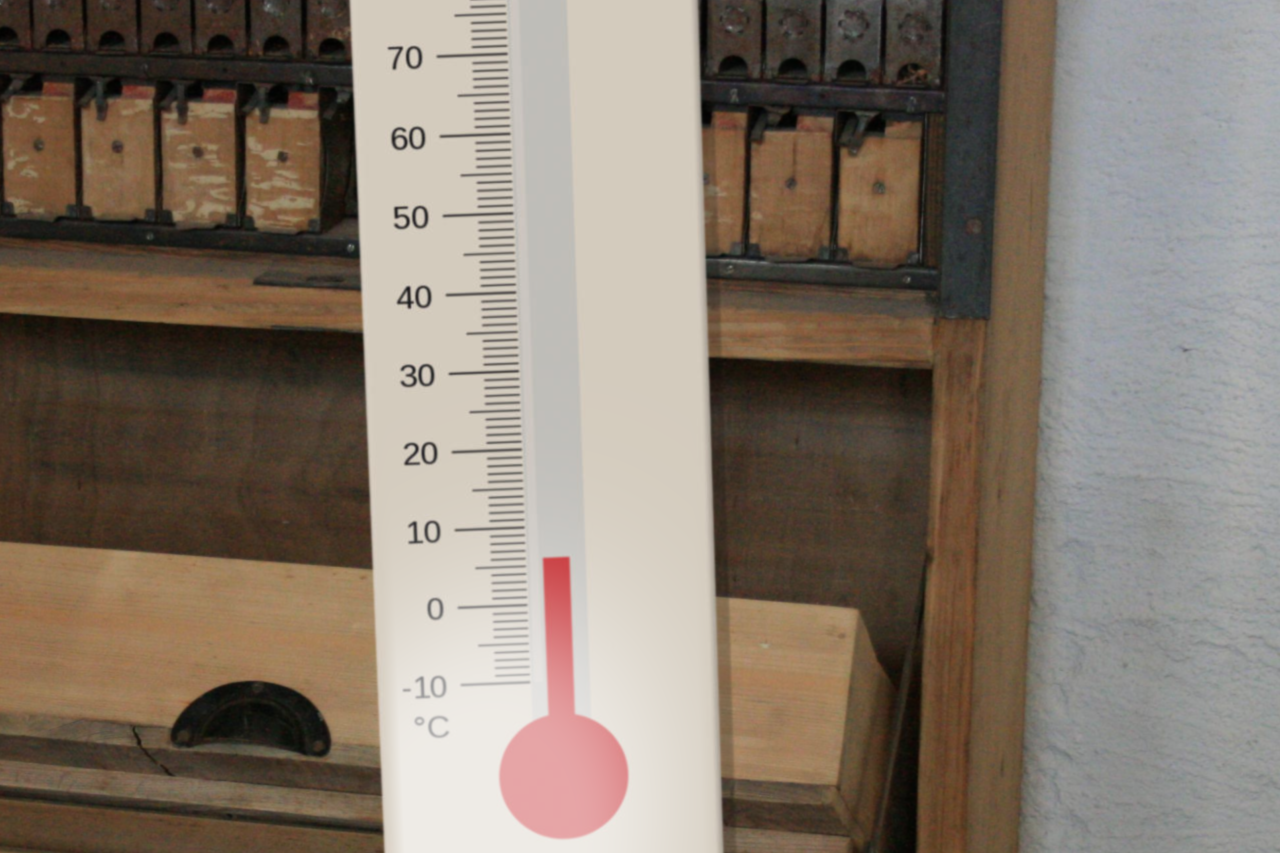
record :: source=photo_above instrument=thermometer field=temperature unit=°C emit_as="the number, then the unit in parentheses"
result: 6 (°C)
